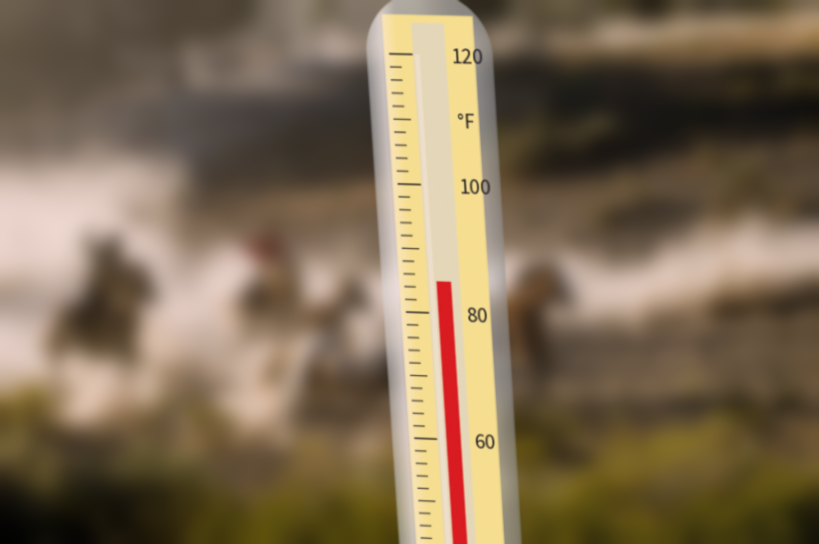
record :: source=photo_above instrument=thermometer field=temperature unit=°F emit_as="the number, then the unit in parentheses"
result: 85 (°F)
